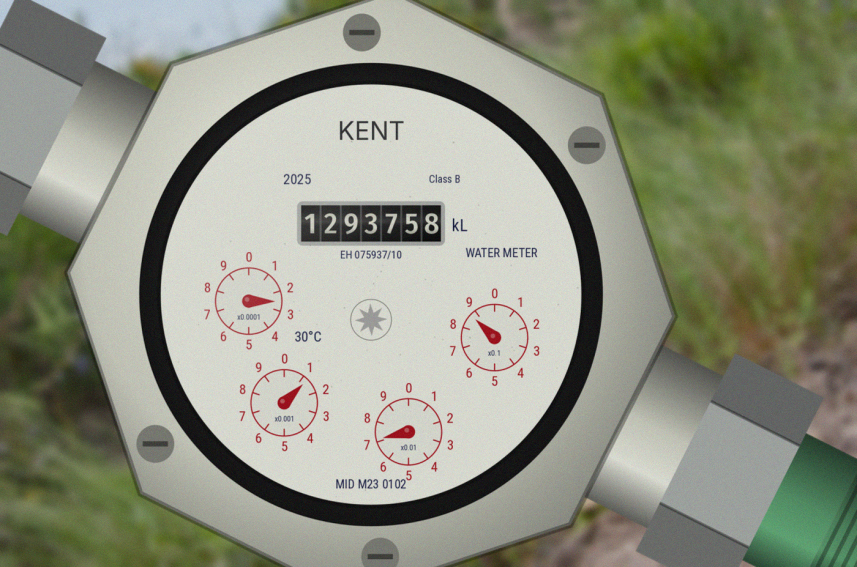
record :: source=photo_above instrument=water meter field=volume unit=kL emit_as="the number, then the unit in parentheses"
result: 1293758.8712 (kL)
